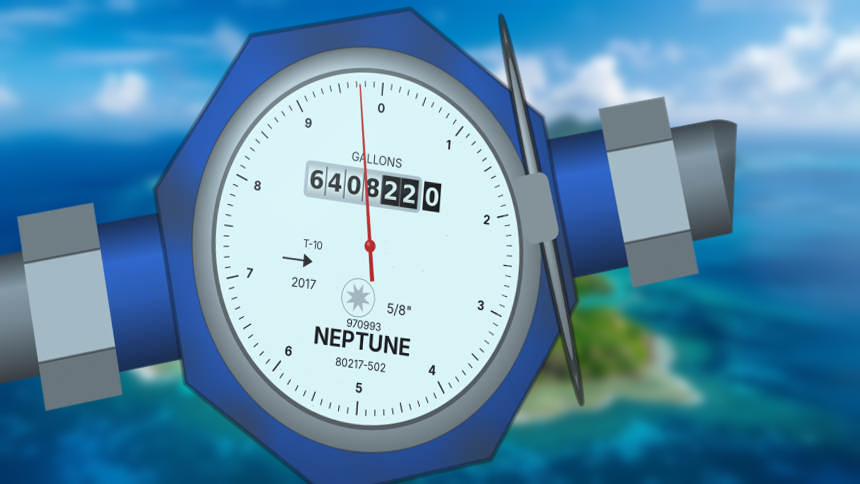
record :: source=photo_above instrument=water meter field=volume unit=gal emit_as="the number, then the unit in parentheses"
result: 6408219.7 (gal)
